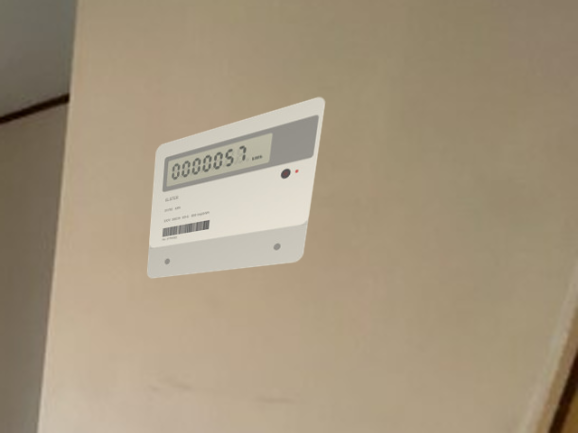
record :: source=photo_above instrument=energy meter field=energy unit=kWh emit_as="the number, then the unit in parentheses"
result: 57 (kWh)
